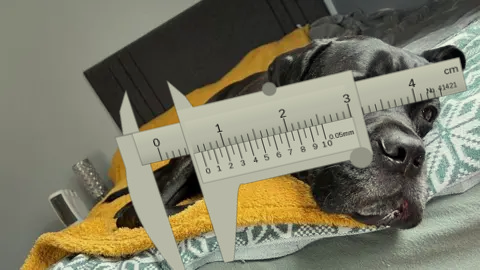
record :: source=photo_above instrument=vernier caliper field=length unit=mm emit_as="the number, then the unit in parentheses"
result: 6.4 (mm)
